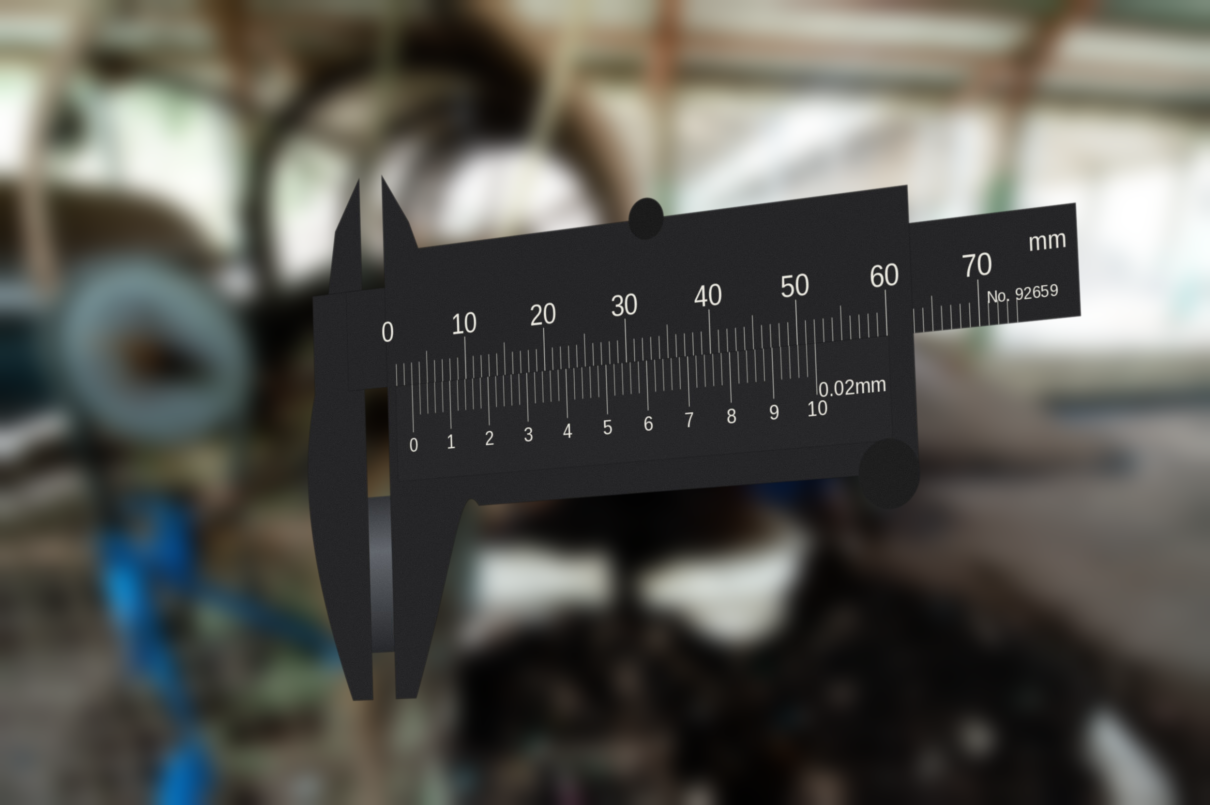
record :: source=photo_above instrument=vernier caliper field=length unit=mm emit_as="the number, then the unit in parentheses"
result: 3.0 (mm)
